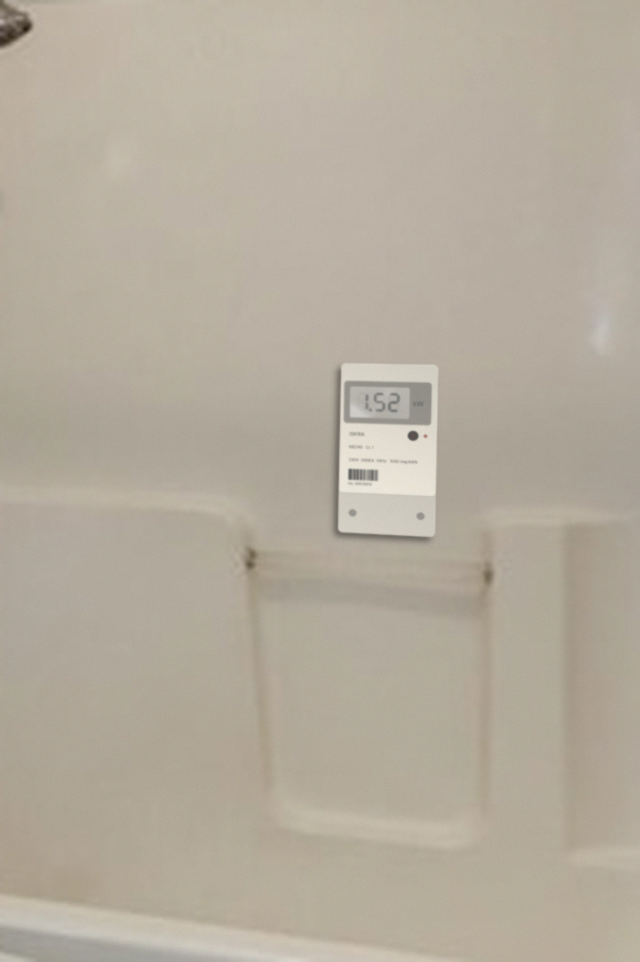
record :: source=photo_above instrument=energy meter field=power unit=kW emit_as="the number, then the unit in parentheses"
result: 1.52 (kW)
